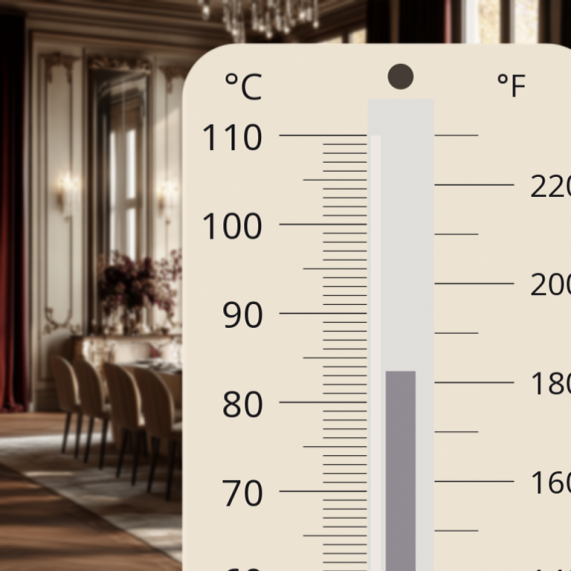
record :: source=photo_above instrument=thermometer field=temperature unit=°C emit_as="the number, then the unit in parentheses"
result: 83.5 (°C)
